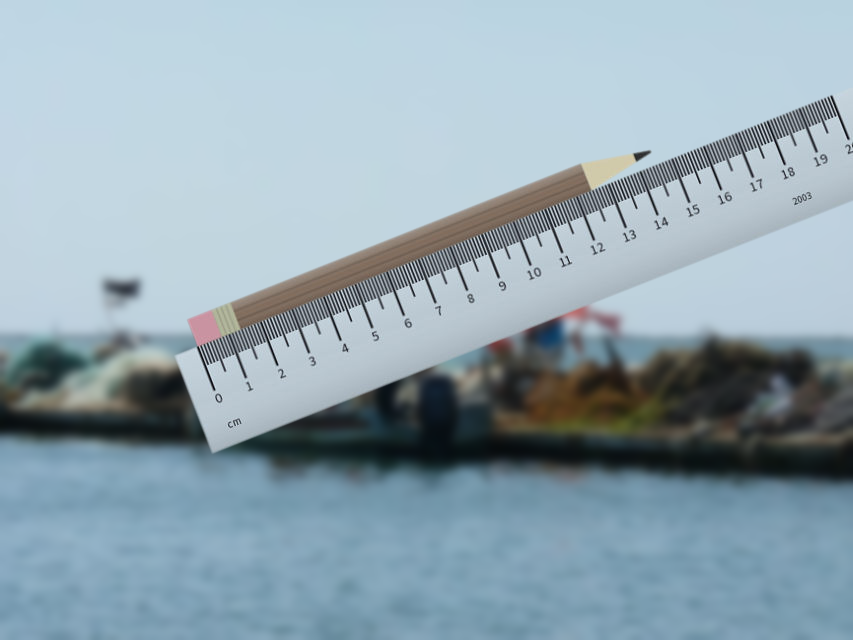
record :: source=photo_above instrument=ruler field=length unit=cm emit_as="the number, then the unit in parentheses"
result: 14.5 (cm)
